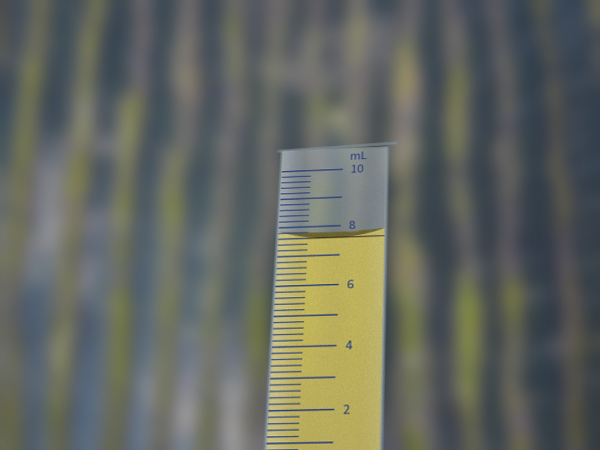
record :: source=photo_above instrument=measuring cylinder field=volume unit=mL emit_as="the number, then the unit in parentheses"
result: 7.6 (mL)
